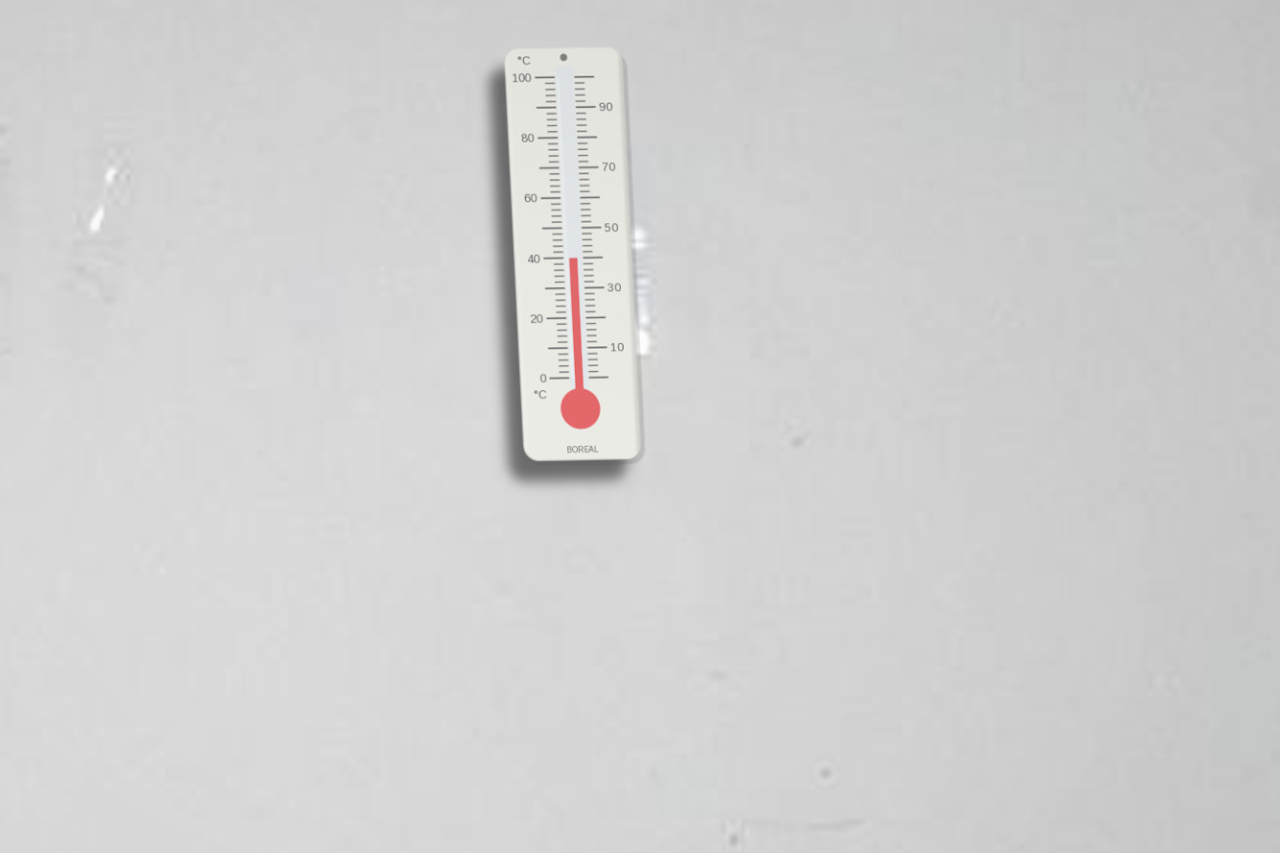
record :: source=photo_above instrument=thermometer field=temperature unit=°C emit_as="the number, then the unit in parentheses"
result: 40 (°C)
